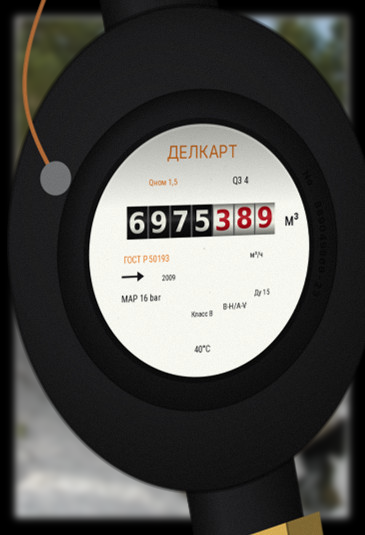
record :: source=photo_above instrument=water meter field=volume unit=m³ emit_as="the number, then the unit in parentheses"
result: 6975.389 (m³)
